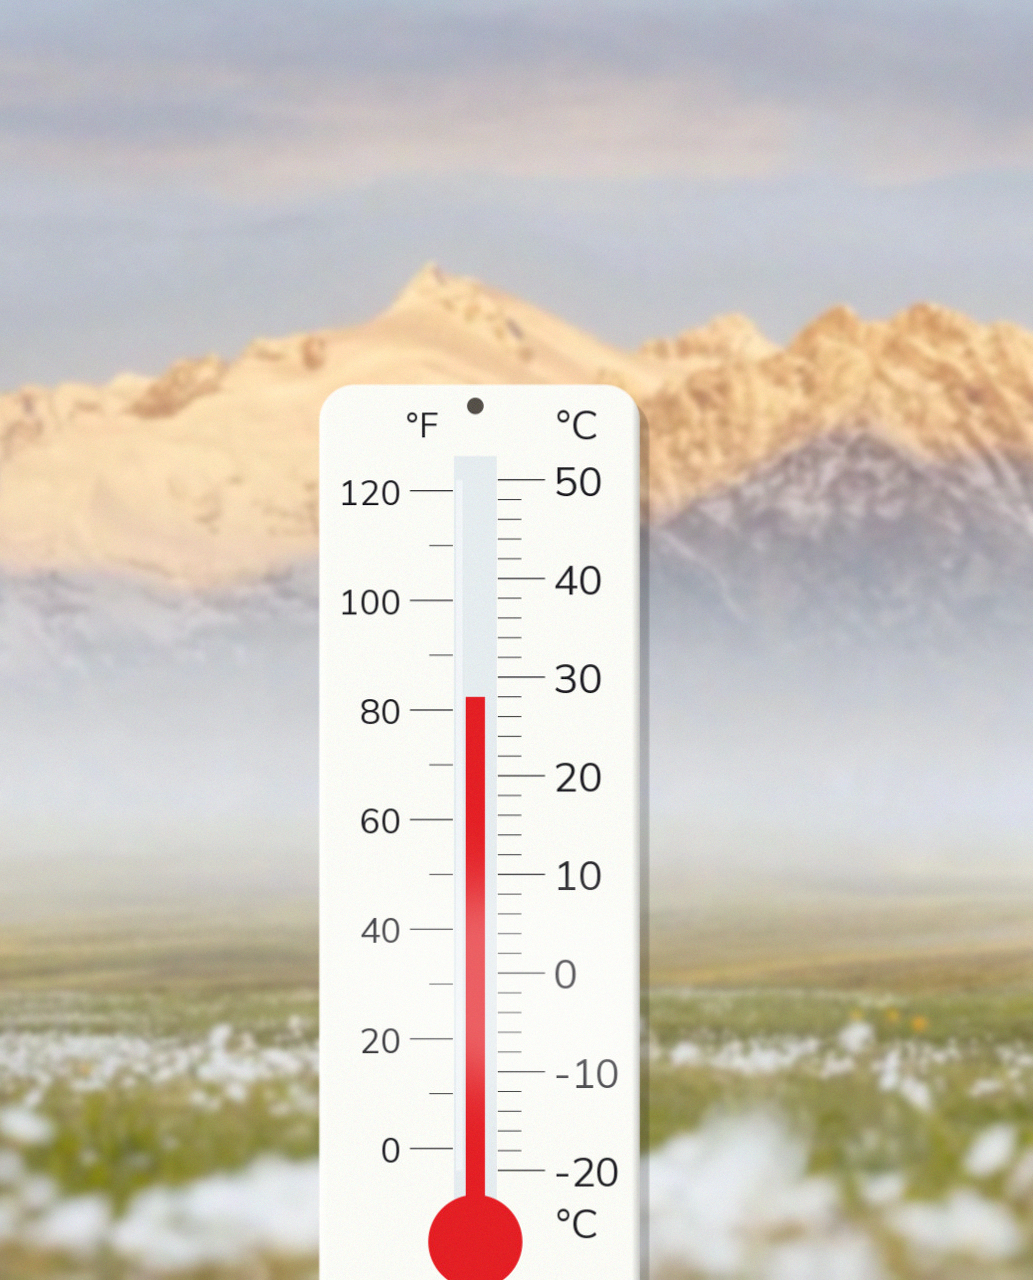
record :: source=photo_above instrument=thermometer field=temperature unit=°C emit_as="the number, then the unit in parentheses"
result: 28 (°C)
